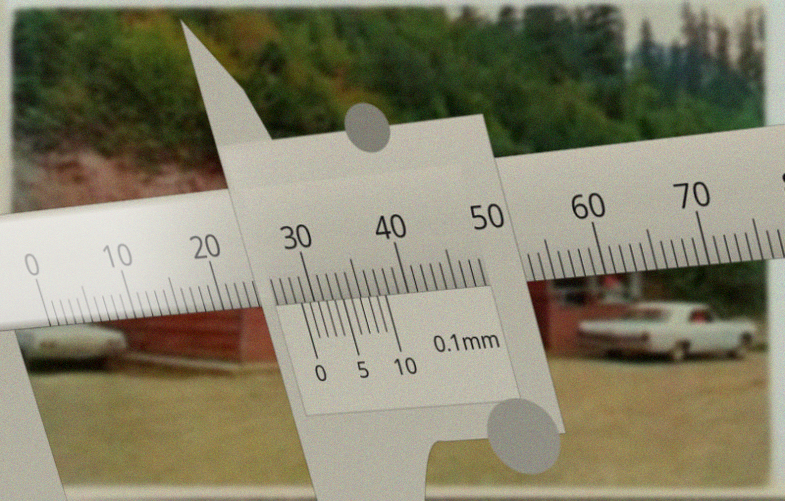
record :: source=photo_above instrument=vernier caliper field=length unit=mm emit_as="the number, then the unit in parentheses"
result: 28.6 (mm)
